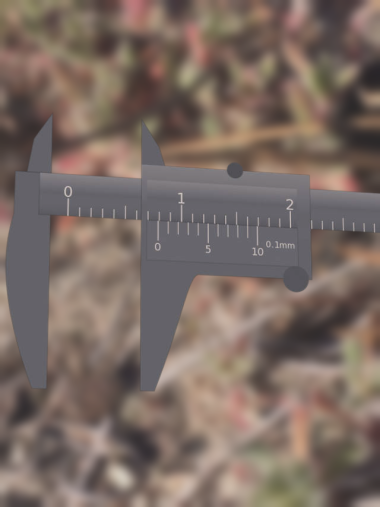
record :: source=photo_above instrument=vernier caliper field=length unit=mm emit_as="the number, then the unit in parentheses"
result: 7.9 (mm)
